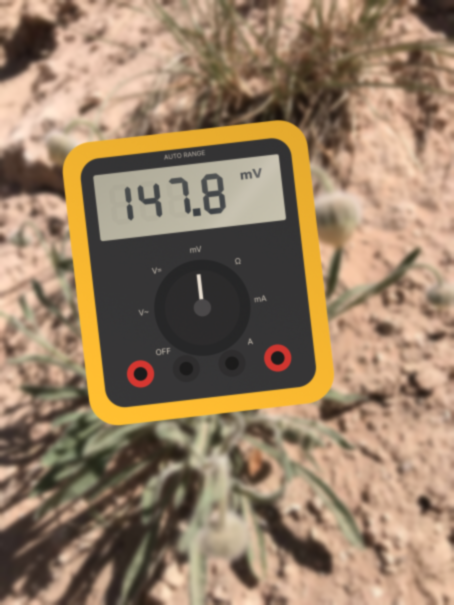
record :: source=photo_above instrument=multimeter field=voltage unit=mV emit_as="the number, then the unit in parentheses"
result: 147.8 (mV)
